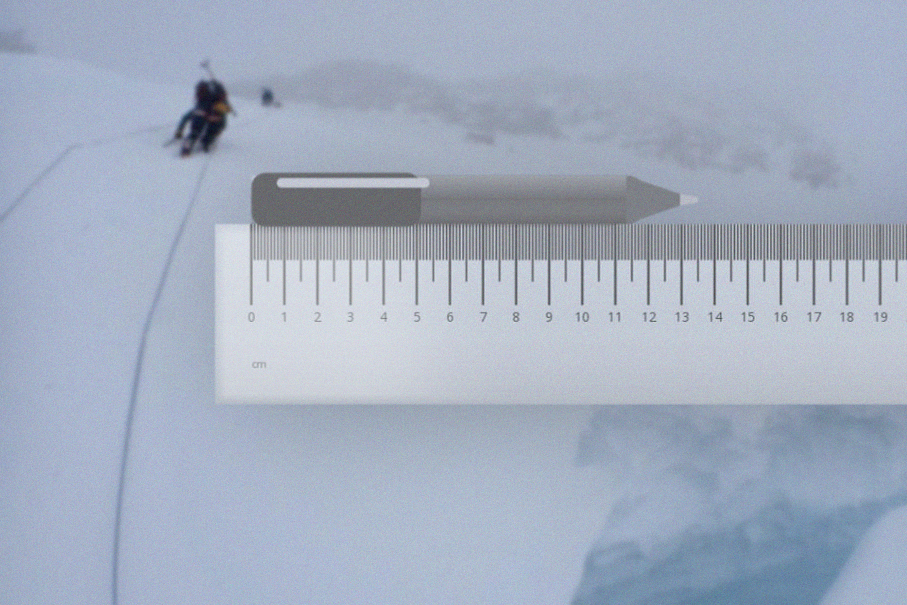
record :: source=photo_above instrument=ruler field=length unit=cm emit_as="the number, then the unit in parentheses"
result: 13.5 (cm)
